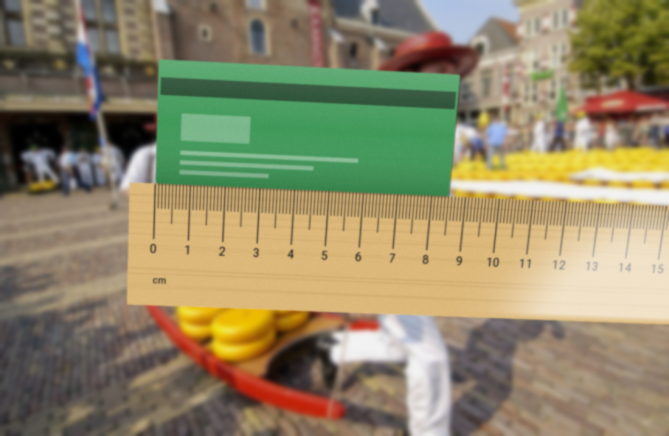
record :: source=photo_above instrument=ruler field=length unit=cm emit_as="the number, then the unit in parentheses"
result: 8.5 (cm)
